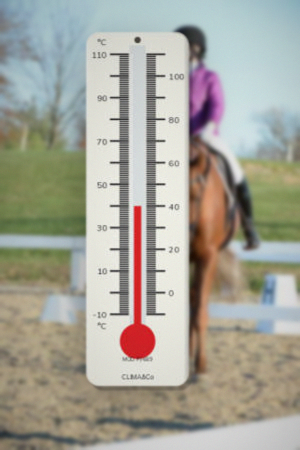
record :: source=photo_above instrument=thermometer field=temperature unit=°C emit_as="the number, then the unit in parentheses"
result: 40 (°C)
